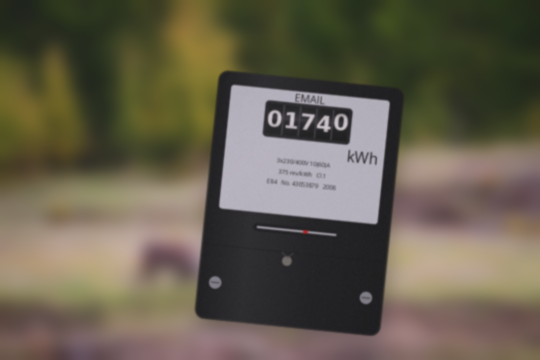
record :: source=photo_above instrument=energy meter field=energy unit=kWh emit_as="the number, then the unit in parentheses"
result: 1740 (kWh)
